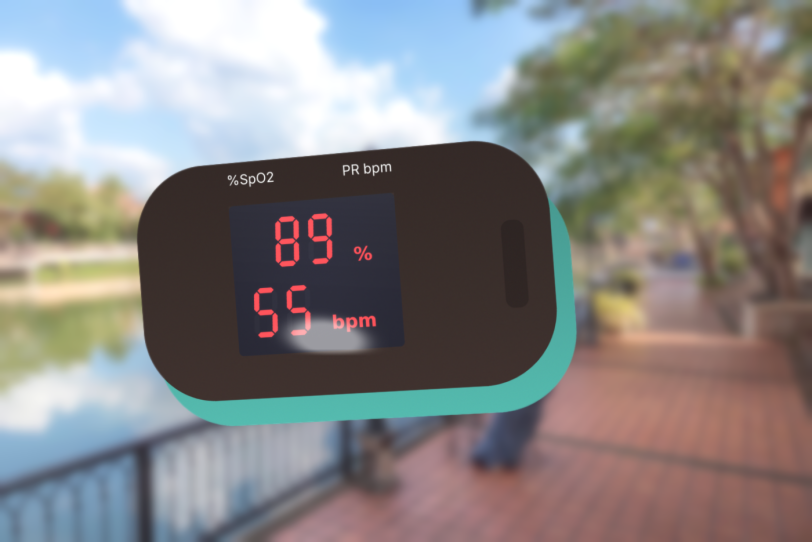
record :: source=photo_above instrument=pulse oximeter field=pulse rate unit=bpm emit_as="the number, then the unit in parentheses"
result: 55 (bpm)
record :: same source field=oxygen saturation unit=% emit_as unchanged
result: 89 (%)
